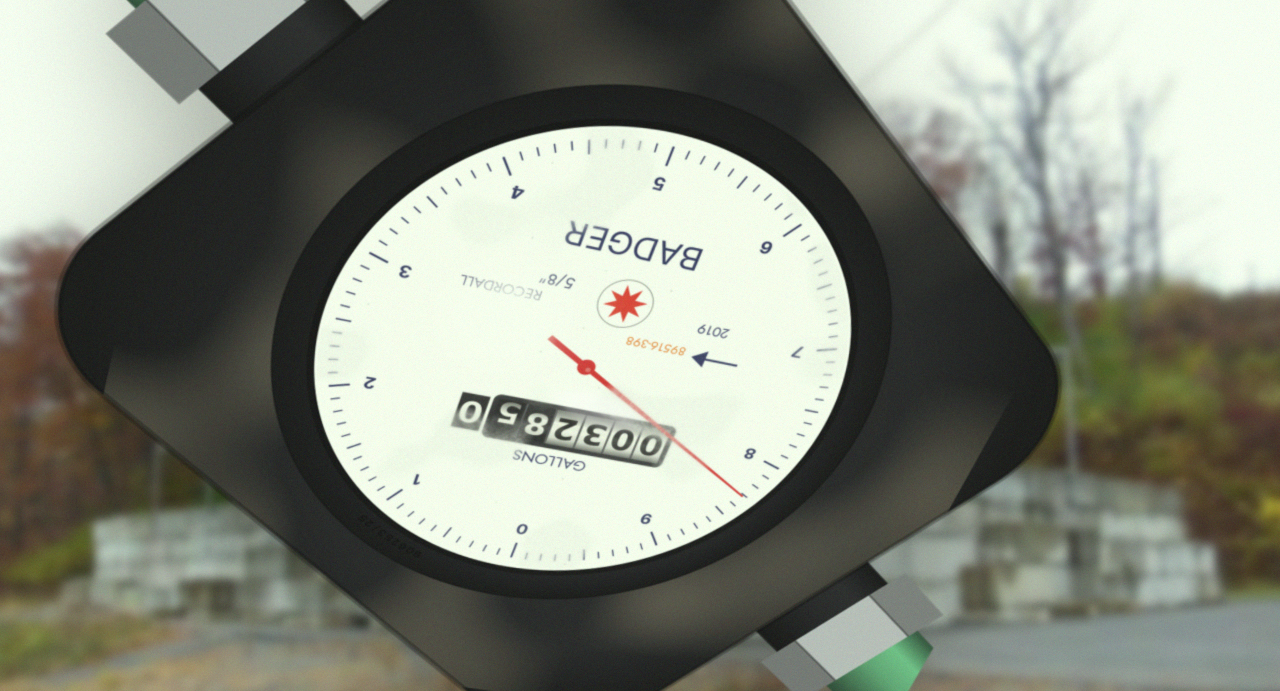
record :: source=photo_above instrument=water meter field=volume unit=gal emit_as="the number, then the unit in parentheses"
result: 32848.3 (gal)
